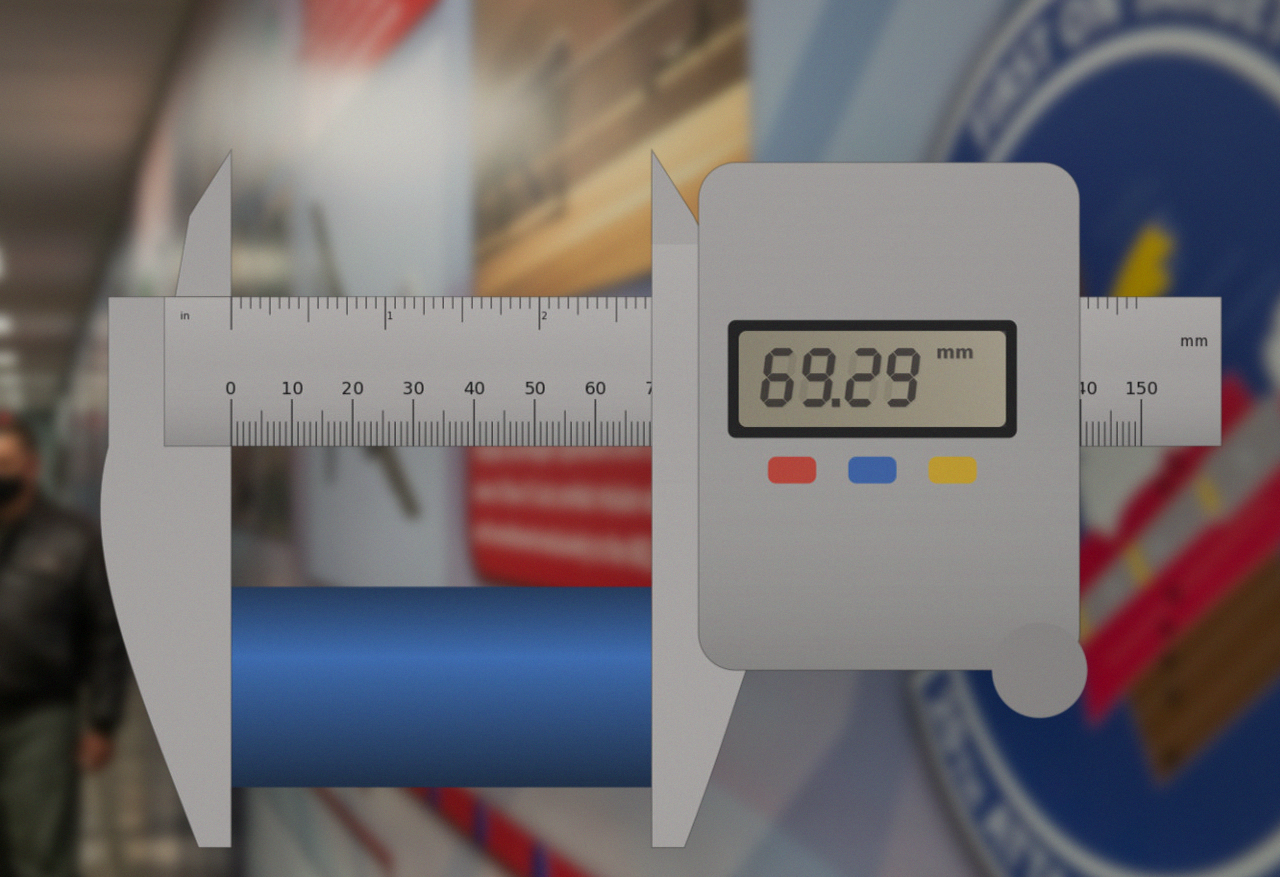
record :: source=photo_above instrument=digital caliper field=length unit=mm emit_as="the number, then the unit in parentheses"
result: 69.29 (mm)
